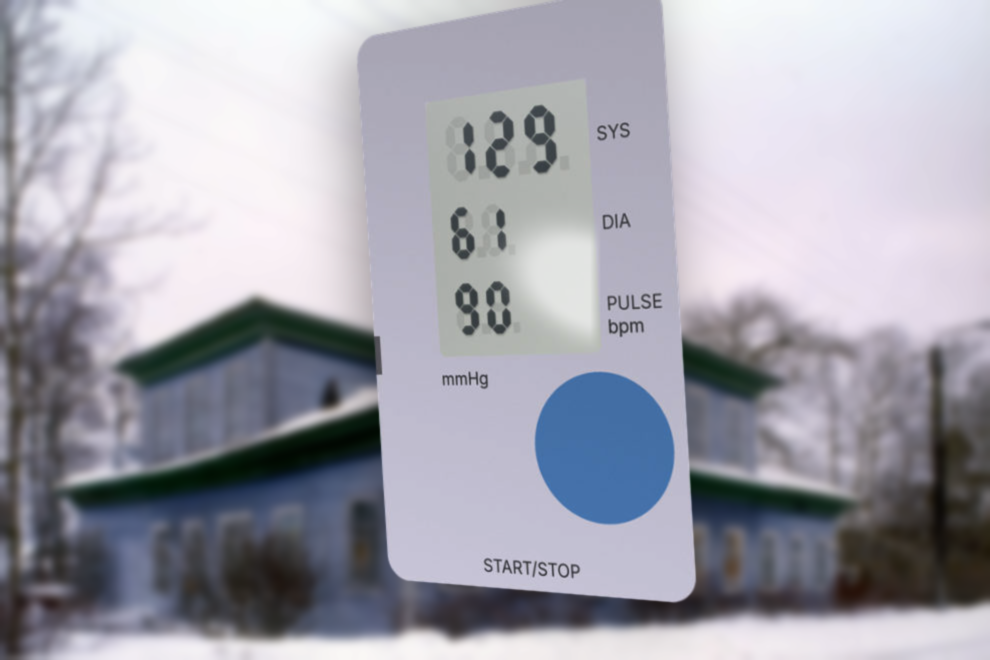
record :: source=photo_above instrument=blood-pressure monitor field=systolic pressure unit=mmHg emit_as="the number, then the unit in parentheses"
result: 129 (mmHg)
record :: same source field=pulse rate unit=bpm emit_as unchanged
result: 90 (bpm)
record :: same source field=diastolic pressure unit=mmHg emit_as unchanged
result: 61 (mmHg)
